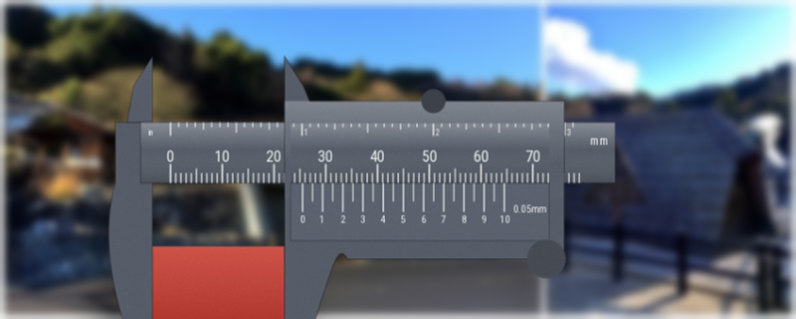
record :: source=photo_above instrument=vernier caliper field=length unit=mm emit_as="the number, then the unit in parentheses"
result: 25.5 (mm)
